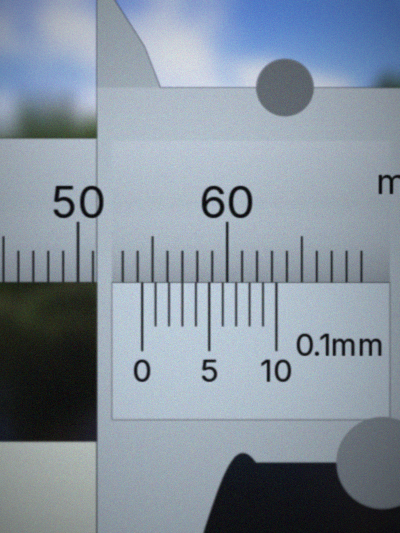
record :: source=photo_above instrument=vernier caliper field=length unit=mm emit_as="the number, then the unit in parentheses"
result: 54.3 (mm)
